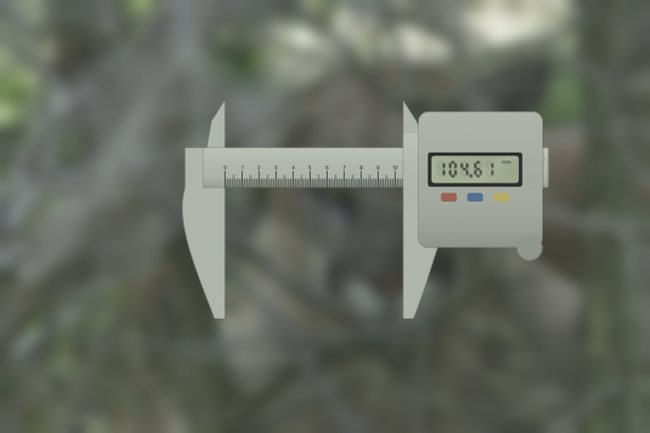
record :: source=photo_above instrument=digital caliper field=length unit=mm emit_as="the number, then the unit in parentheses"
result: 104.61 (mm)
